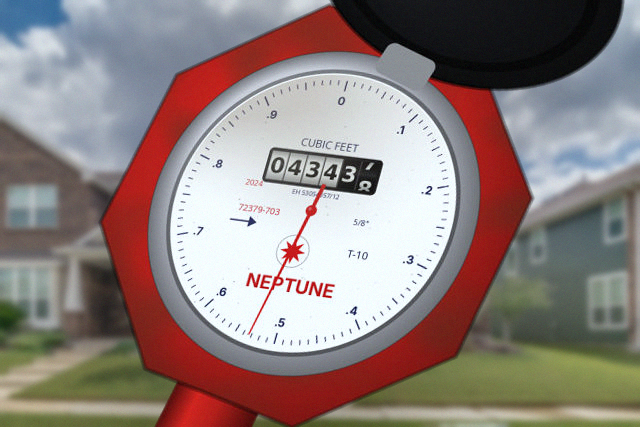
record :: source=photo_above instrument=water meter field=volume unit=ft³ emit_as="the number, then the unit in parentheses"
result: 43437.53 (ft³)
